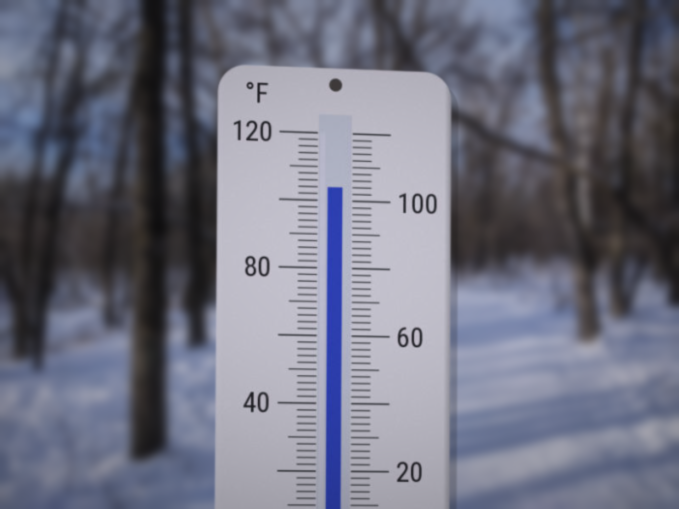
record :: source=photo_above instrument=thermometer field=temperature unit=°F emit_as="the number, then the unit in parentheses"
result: 104 (°F)
